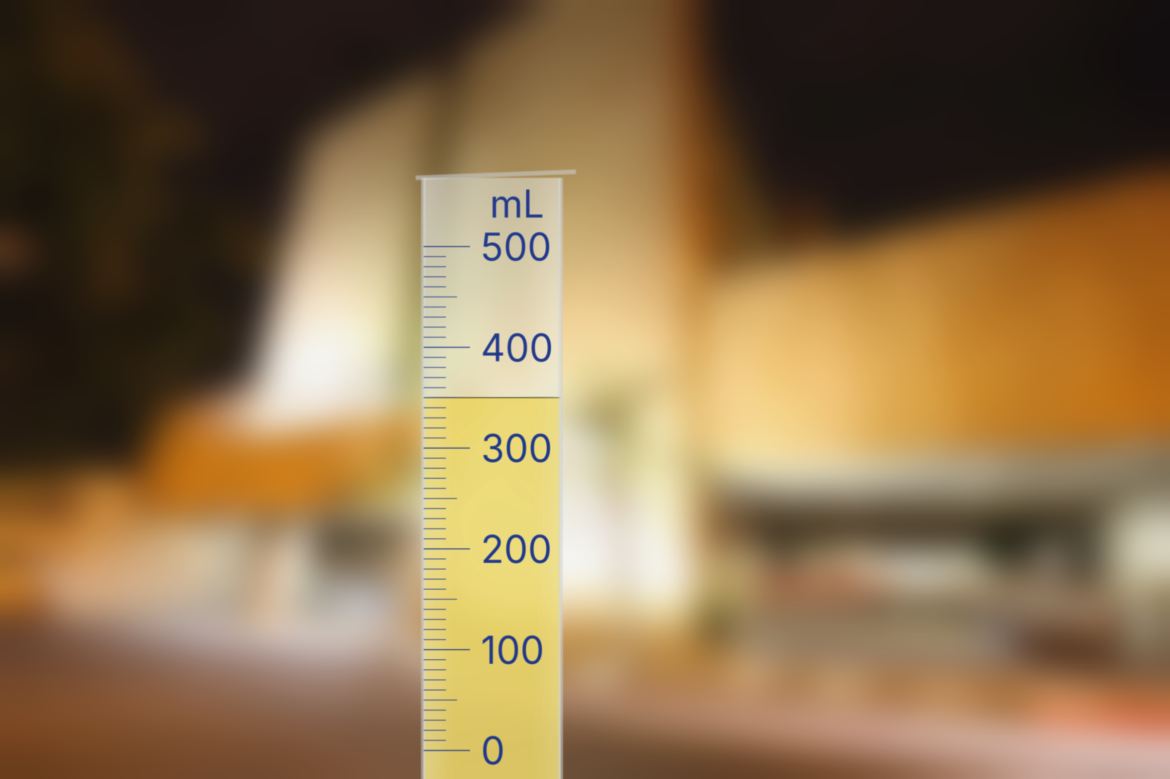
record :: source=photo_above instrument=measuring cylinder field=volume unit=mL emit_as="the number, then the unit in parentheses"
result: 350 (mL)
